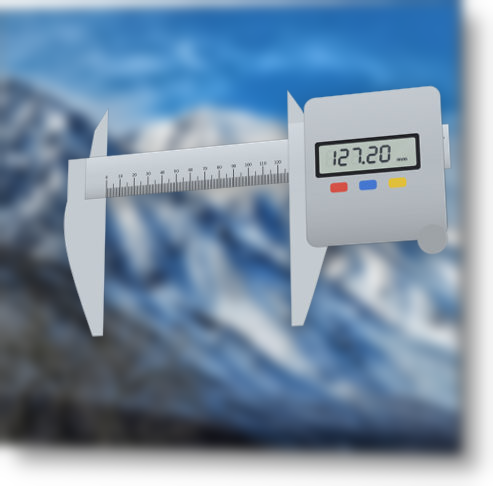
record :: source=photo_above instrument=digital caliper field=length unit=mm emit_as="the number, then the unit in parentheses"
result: 127.20 (mm)
